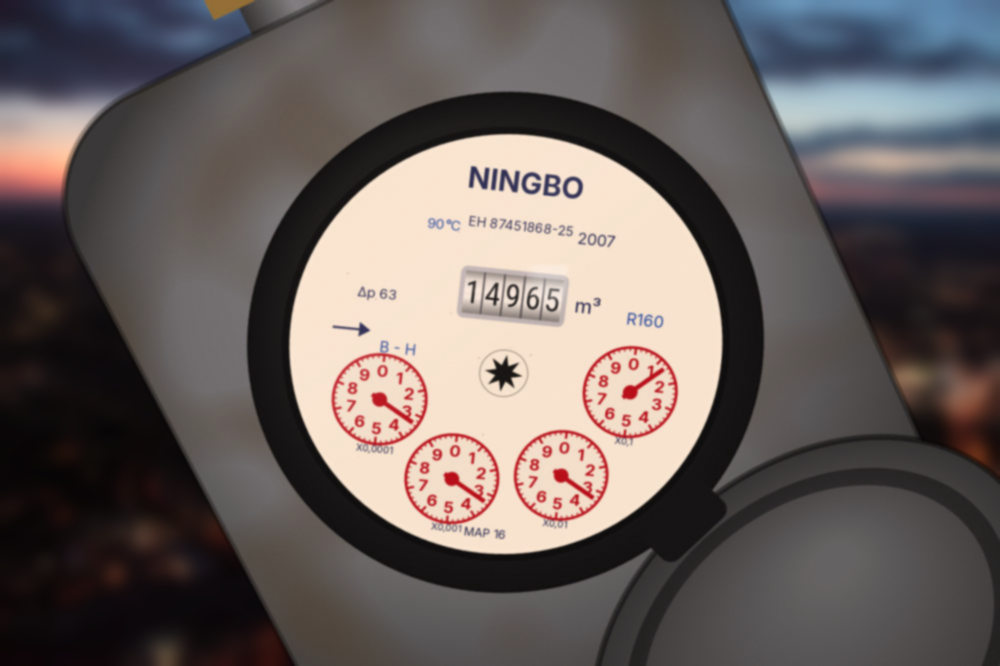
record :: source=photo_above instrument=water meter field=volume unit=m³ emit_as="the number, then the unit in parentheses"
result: 14965.1333 (m³)
